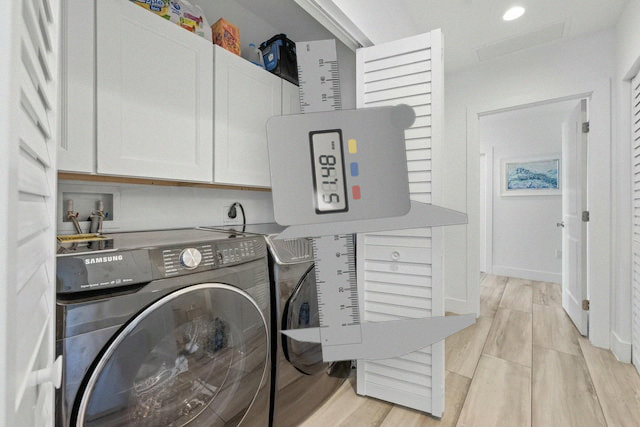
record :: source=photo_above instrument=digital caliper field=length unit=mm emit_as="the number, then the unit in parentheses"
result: 51.48 (mm)
